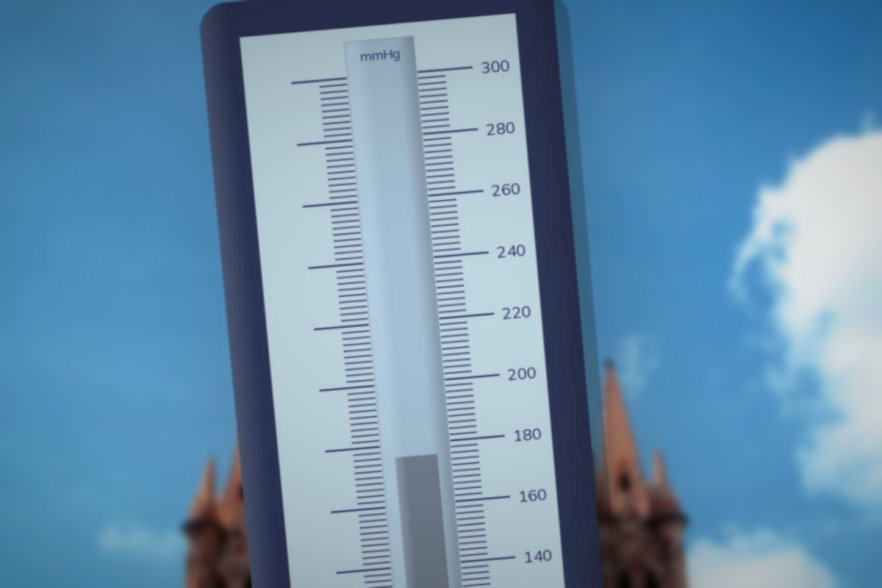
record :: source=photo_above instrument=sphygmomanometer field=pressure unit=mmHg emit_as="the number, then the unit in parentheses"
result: 176 (mmHg)
